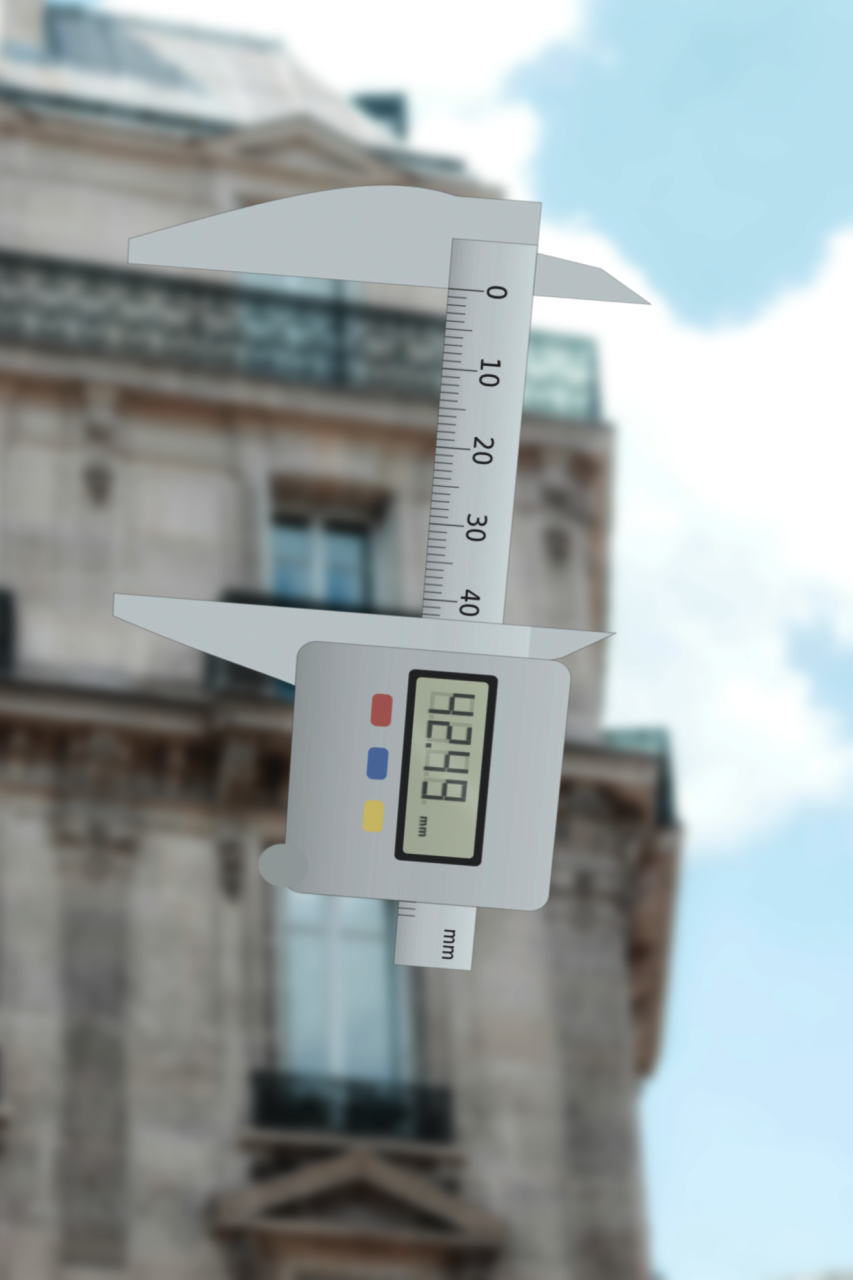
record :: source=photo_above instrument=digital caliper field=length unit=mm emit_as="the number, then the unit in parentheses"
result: 42.49 (mm)
